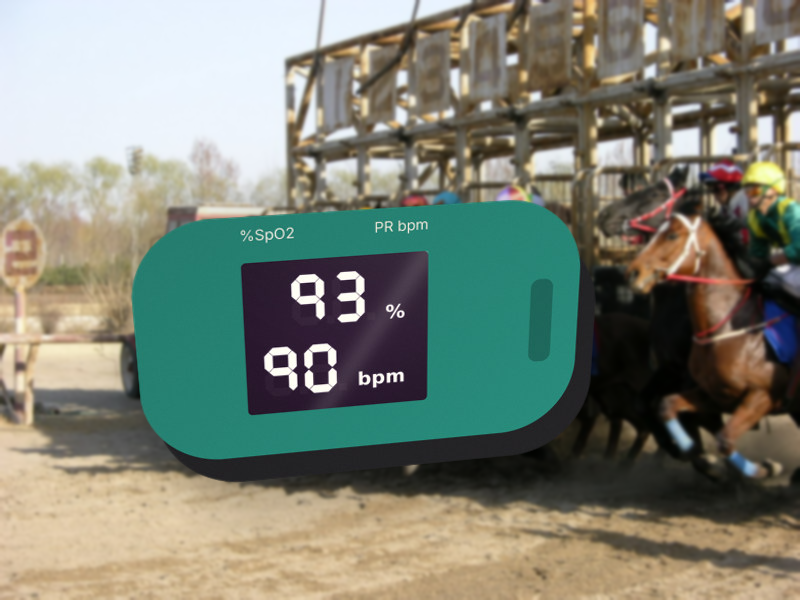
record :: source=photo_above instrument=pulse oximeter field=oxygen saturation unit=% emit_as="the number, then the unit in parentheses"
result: 93 (%)
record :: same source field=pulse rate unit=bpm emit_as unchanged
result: 90 (bpm)
